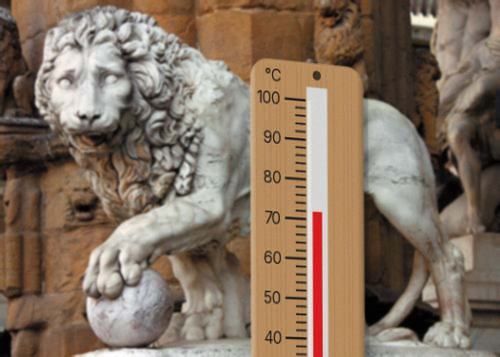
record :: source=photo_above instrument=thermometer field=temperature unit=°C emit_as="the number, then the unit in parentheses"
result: 72 (°C)
